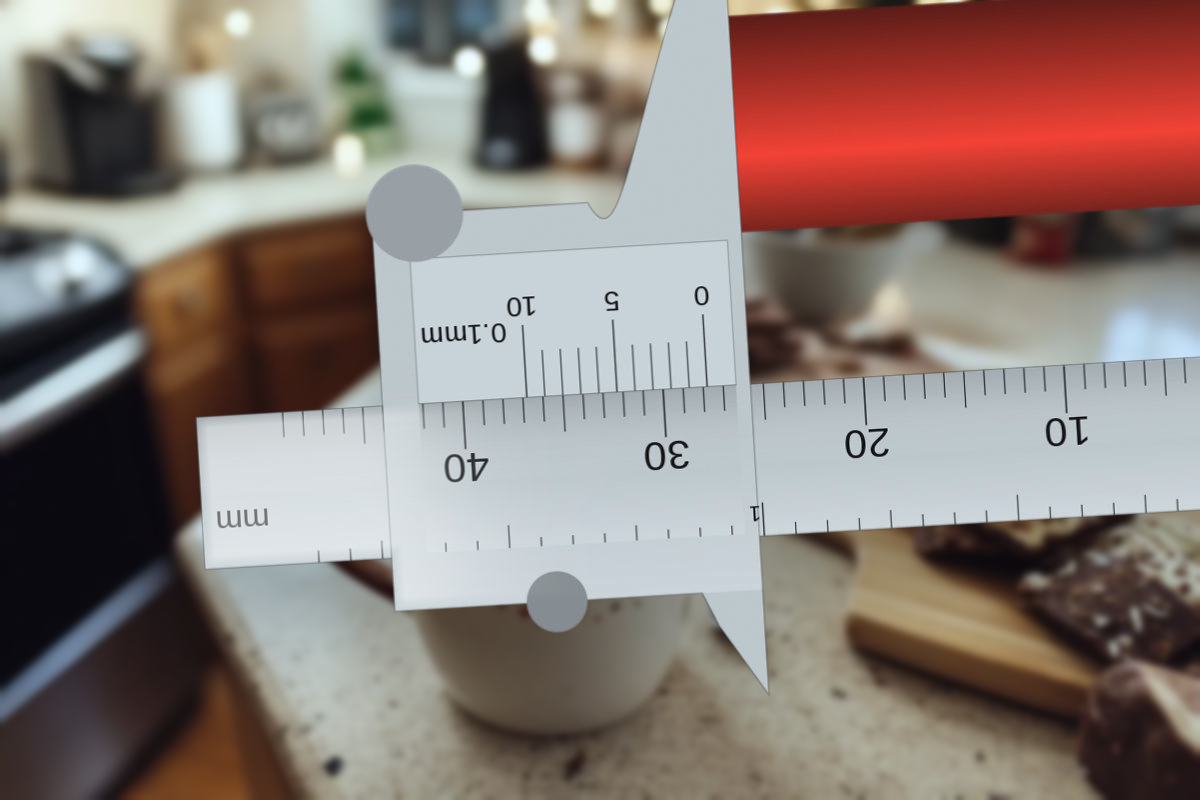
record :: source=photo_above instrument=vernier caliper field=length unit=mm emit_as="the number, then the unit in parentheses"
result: 27.8 (mm)
